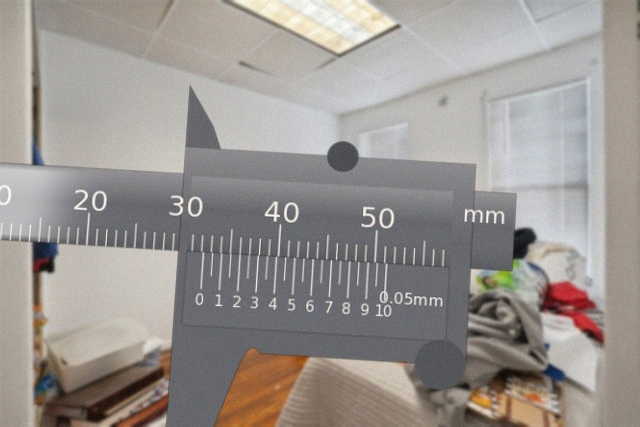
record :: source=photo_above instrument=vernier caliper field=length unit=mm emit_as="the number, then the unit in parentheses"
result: 32.2 (mm)
